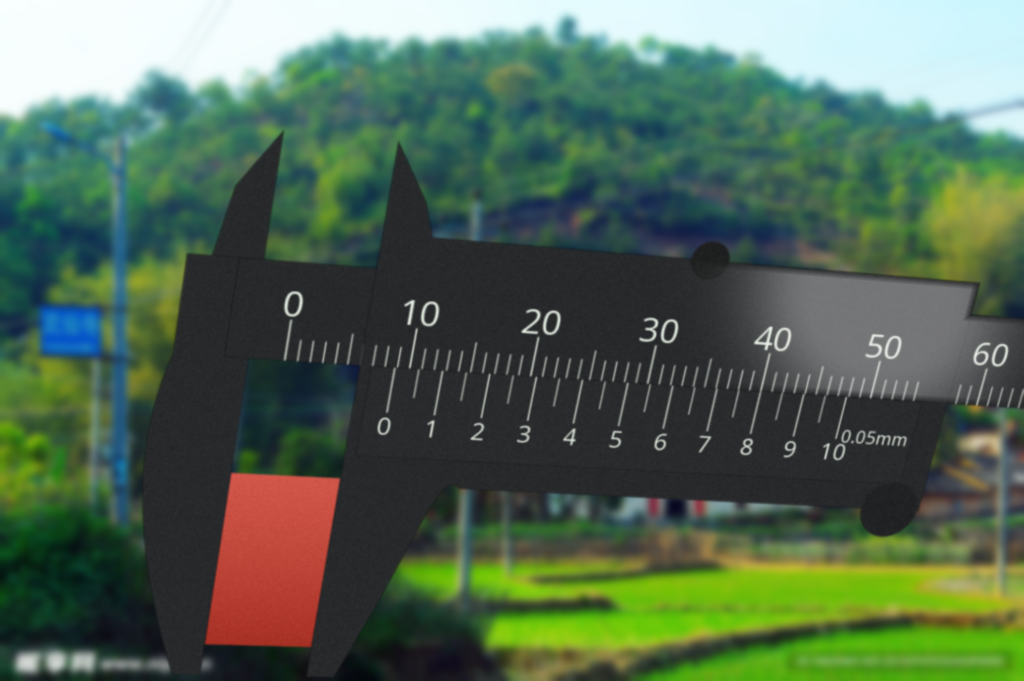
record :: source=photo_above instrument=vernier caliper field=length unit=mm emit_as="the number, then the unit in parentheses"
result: 8.8 (mm)
